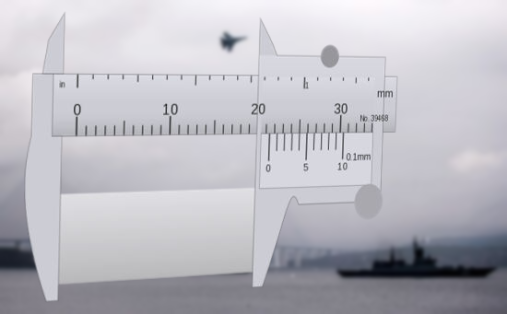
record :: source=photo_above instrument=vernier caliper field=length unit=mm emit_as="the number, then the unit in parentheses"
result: 21.4 (mm)
